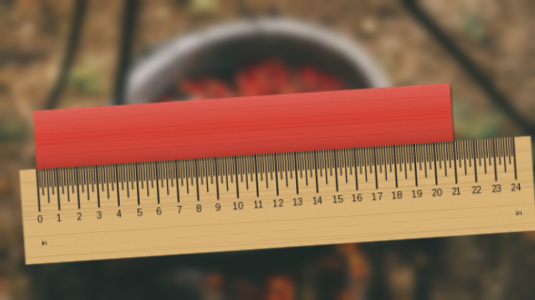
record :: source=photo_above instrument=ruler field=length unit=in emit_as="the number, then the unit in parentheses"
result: 21 (in)
